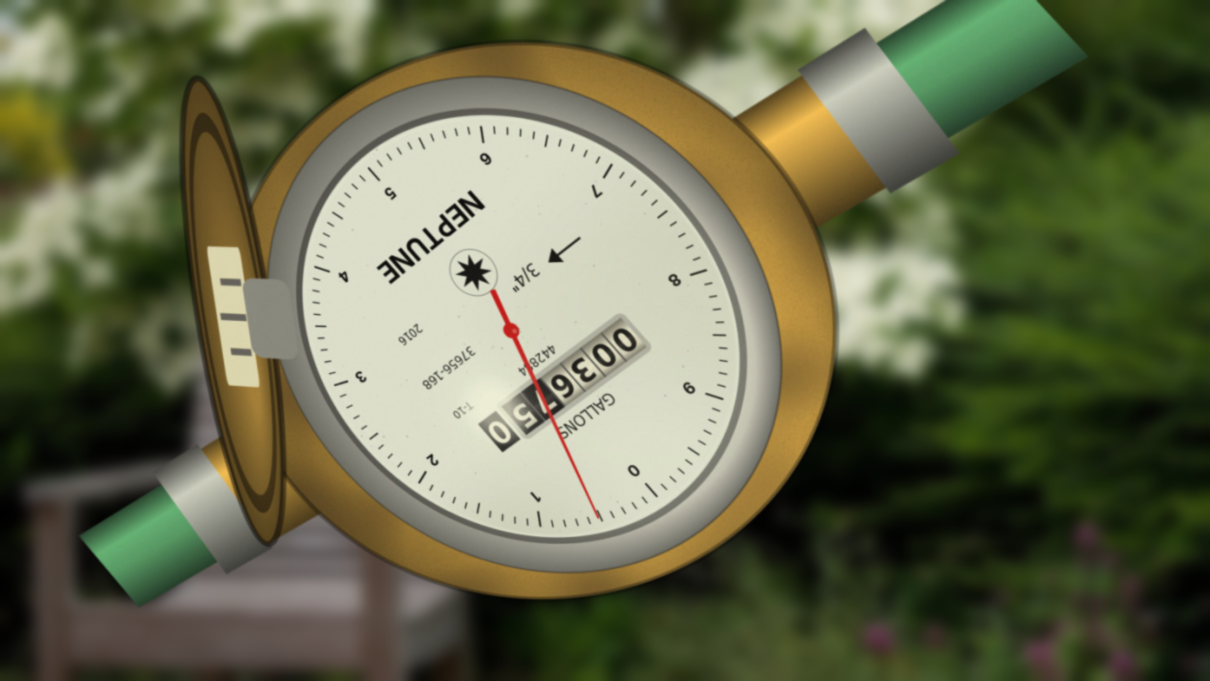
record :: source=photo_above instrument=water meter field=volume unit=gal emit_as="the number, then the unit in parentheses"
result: 36750.5 (gal)
